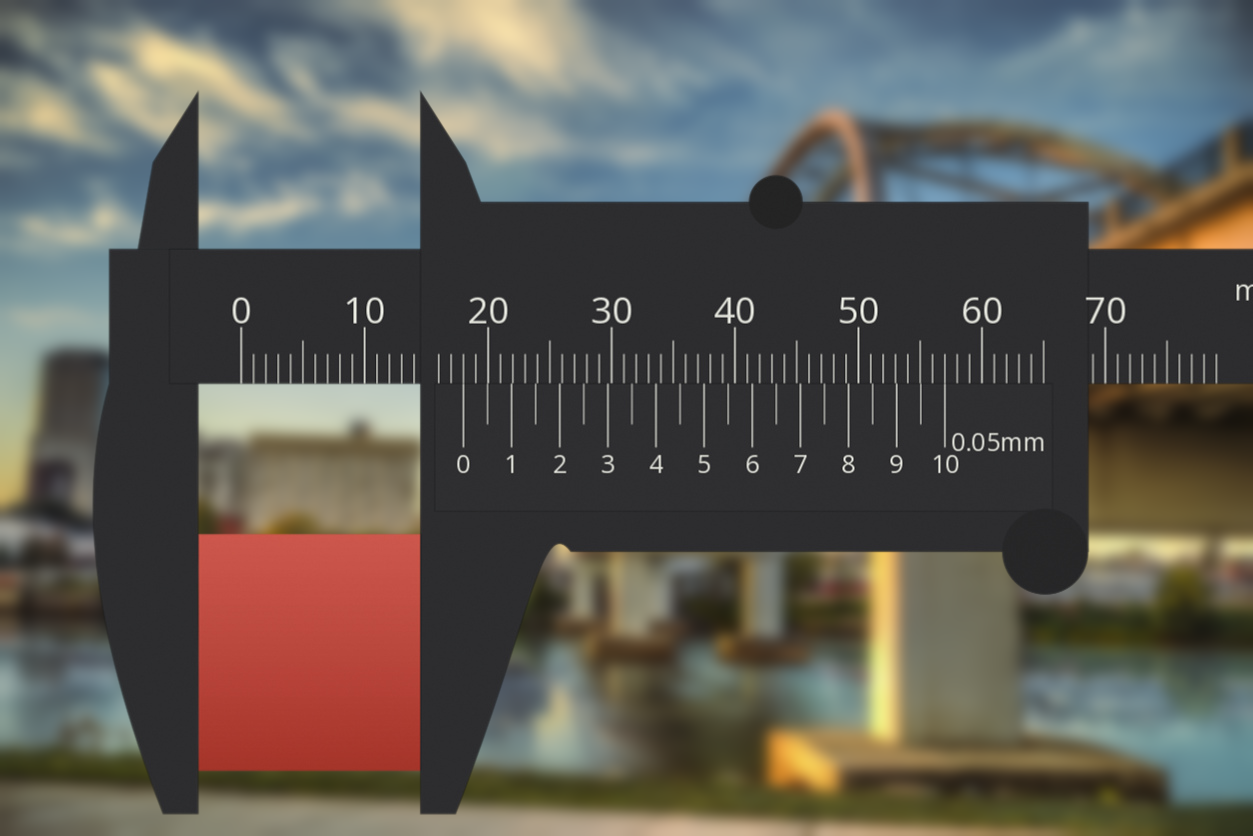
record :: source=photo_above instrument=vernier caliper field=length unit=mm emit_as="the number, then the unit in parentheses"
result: 18.0 (mm)
